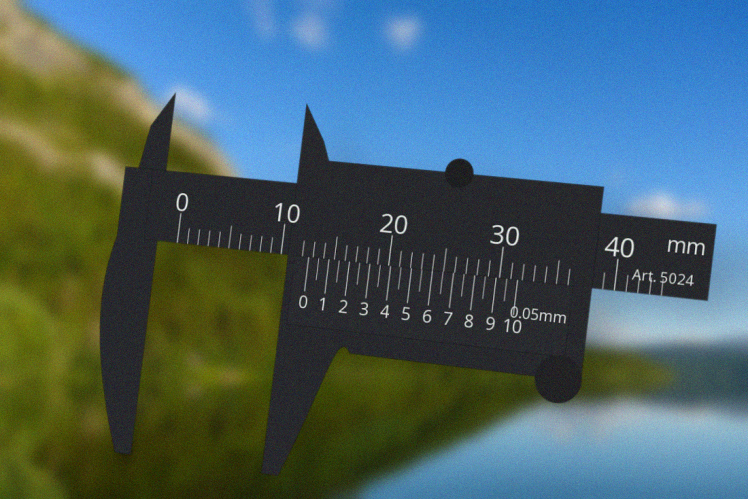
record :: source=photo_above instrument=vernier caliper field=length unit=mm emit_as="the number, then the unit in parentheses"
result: 12.6 (mm)
